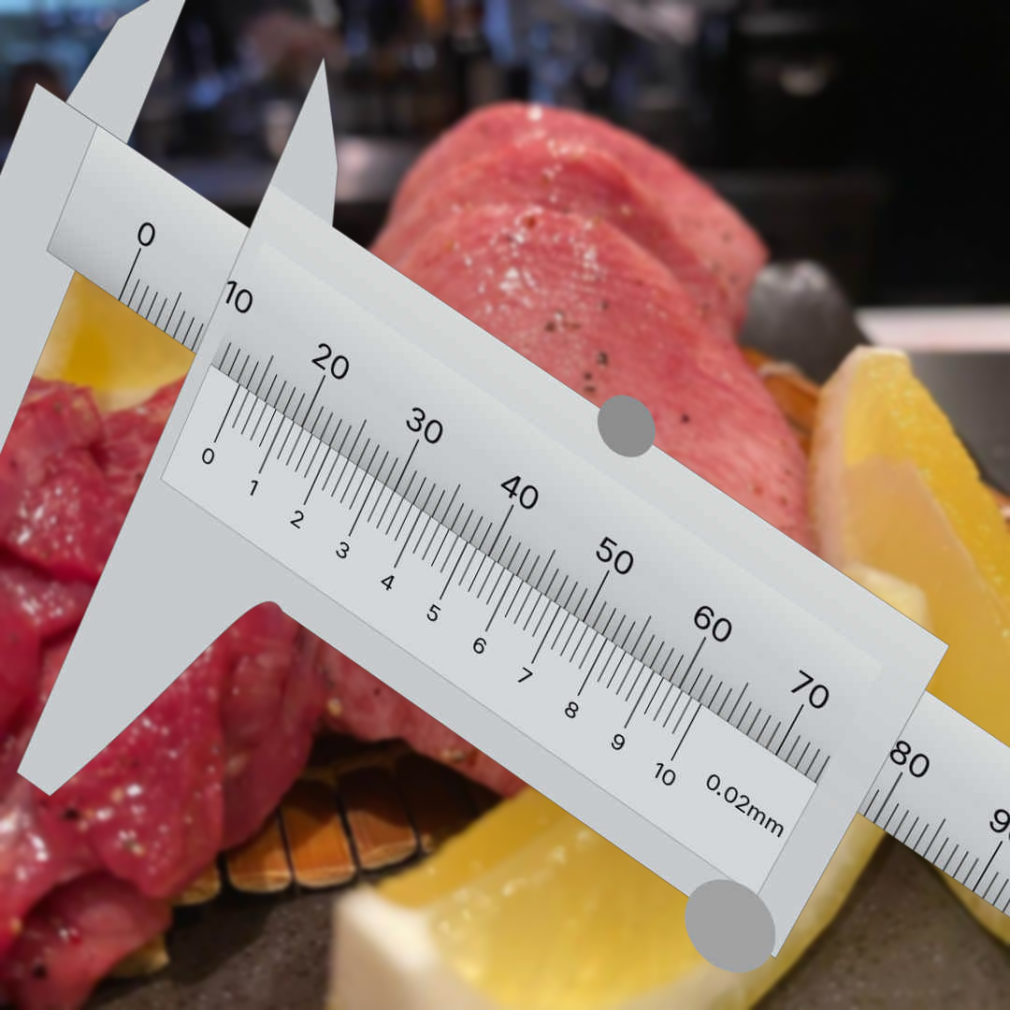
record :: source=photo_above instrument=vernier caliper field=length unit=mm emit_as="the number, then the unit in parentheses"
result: 13.3 (mm)
